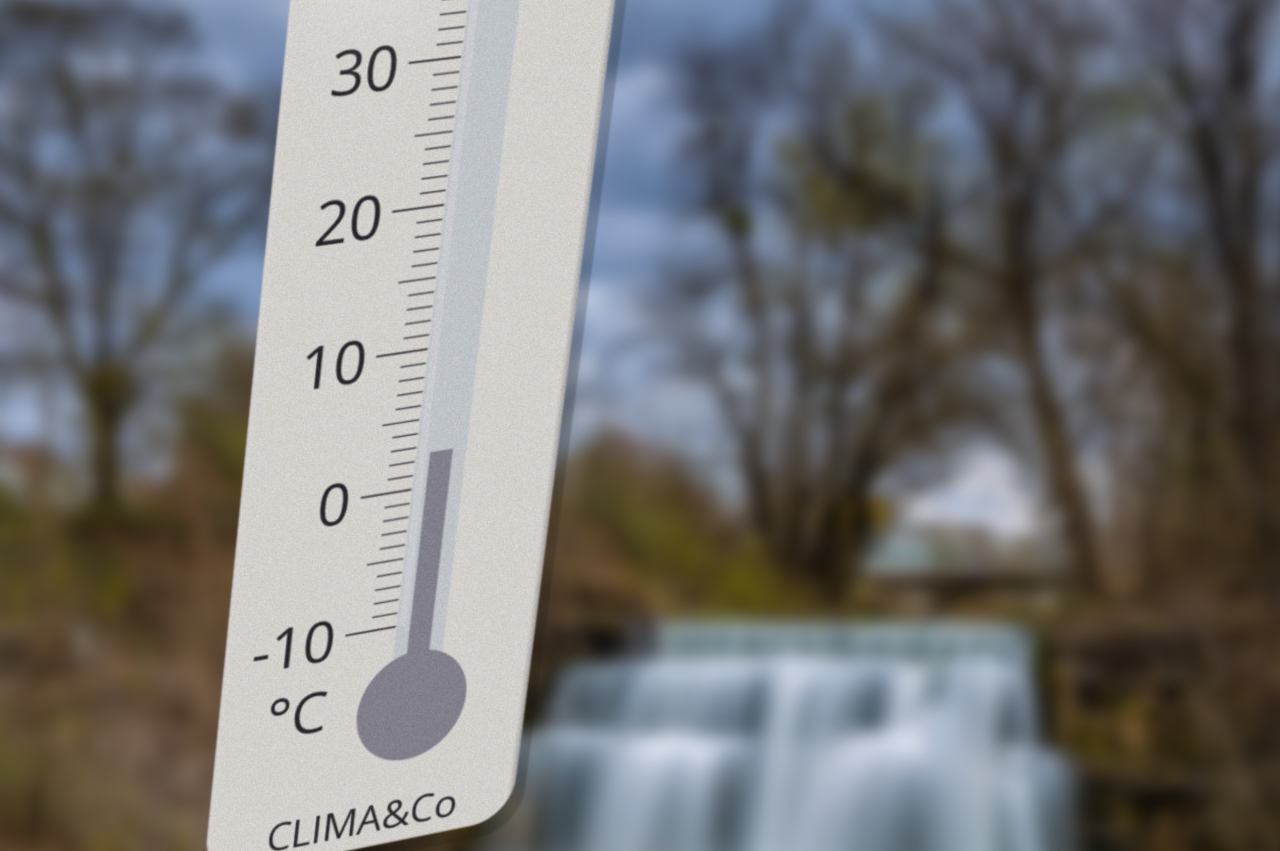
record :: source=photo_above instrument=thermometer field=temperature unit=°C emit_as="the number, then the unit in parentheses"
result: 2.5 (°C)
